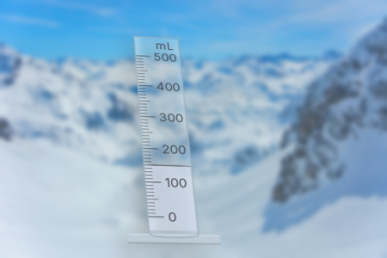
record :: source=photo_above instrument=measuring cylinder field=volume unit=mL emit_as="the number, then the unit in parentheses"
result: 150 (mL)
